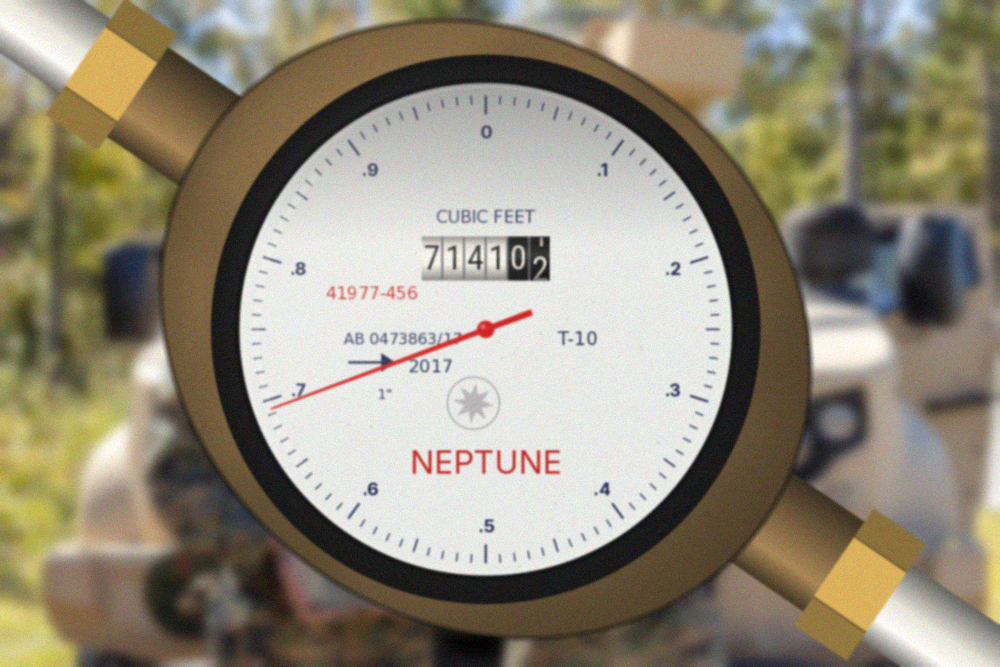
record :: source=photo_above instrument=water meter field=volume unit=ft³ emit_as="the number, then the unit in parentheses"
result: 714101.69 (ft³)
